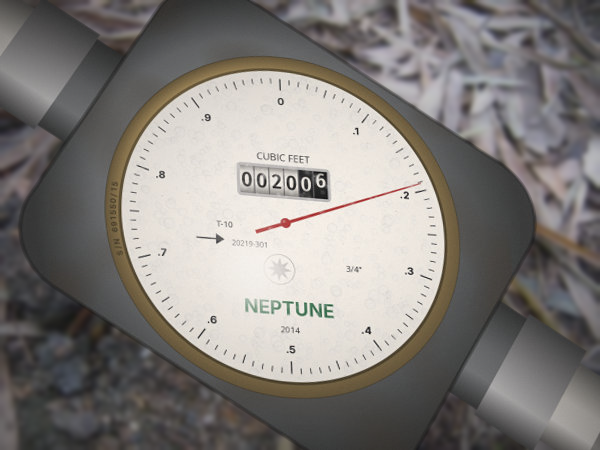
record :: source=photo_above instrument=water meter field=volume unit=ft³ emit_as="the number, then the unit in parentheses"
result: 2006.19 (ft³)
